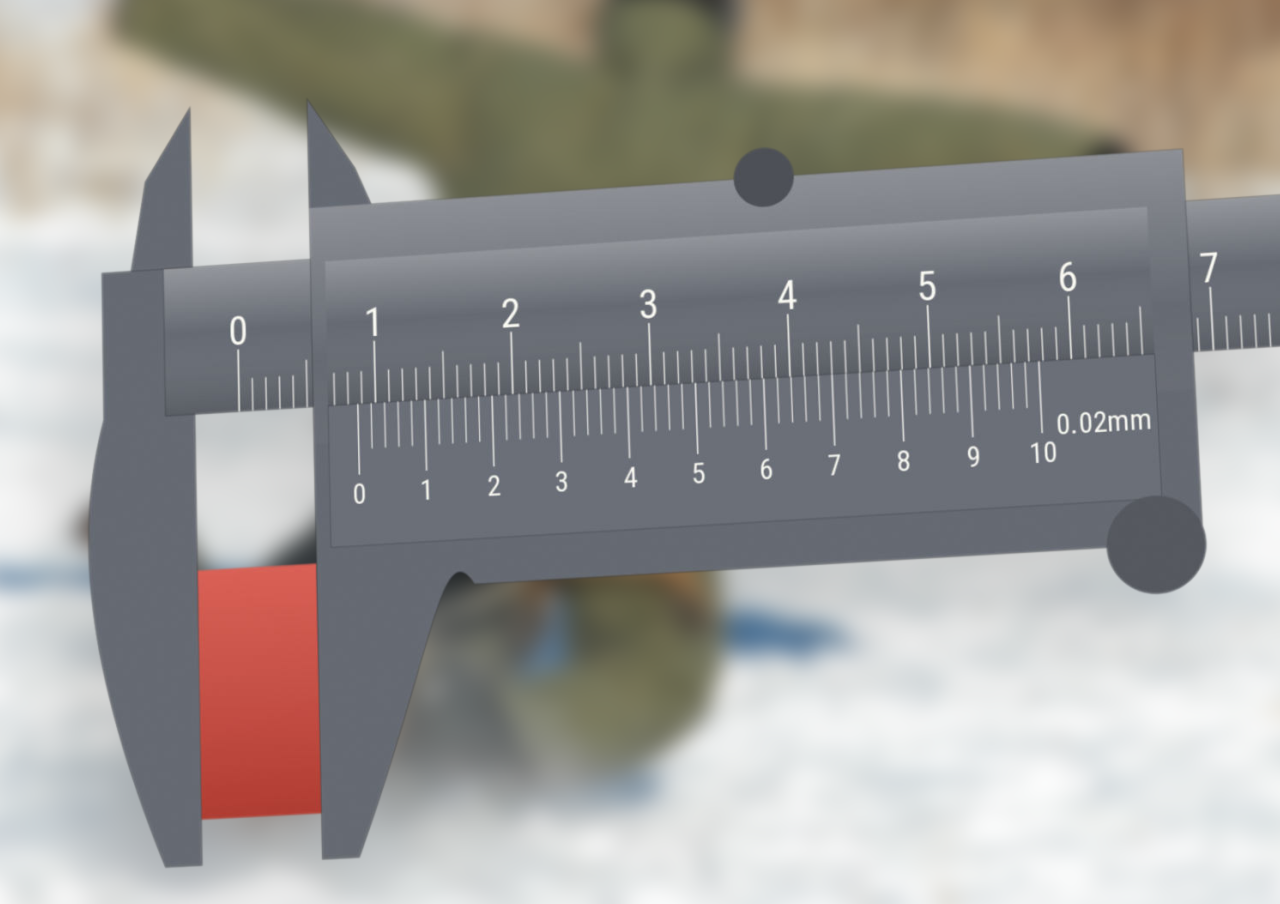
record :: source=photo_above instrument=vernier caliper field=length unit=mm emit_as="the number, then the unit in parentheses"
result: 8.7 (mm)
